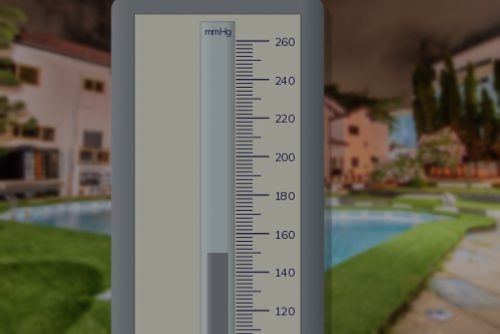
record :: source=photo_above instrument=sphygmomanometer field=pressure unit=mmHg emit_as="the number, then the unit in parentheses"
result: 150 (mmHg)
